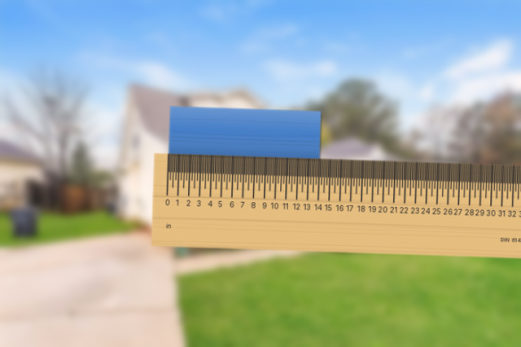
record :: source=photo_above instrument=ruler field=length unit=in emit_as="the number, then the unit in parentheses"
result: 14 (in)
